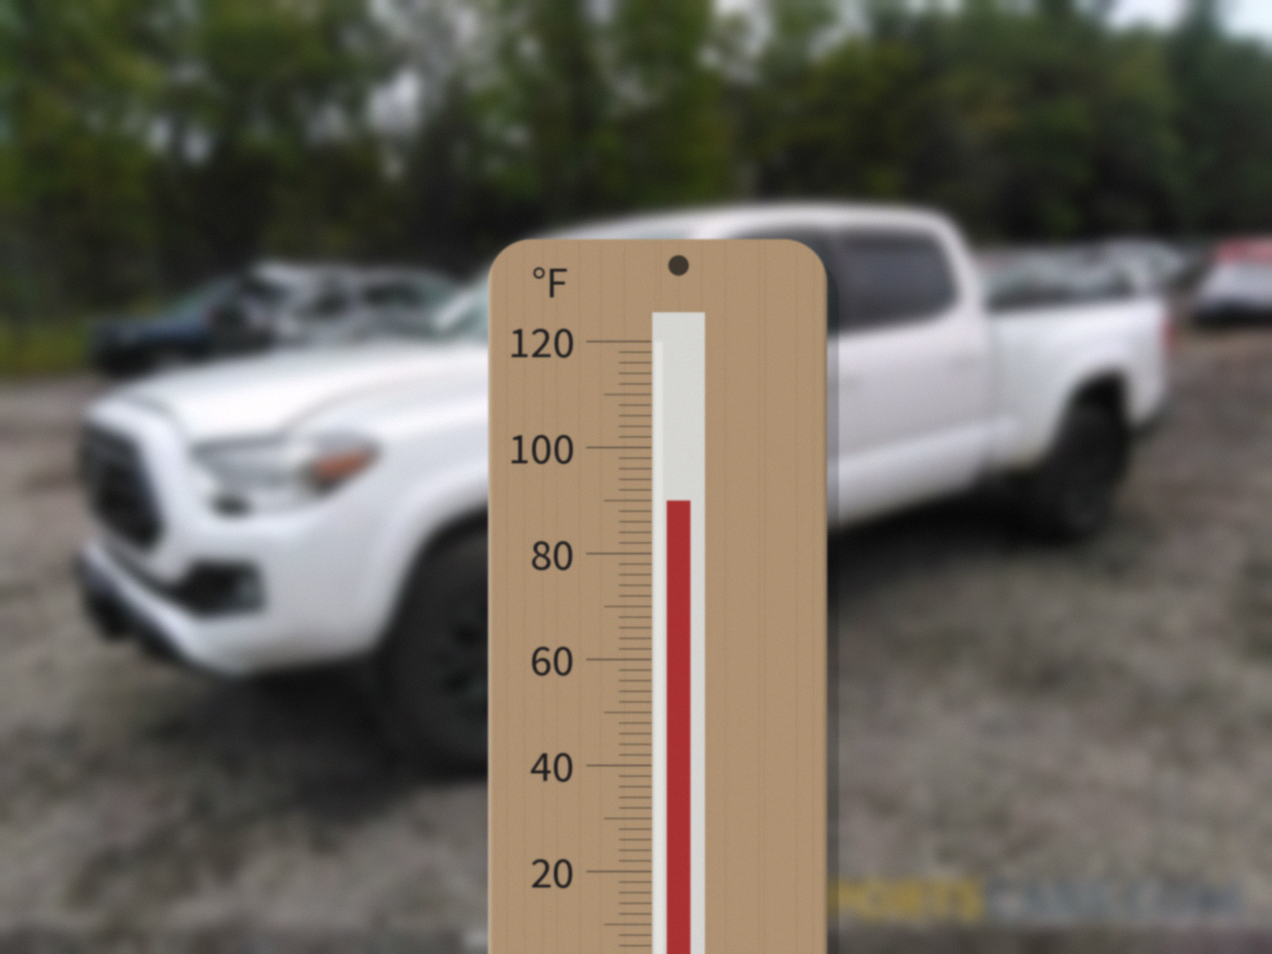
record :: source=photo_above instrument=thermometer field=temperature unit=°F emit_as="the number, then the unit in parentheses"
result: 90 (°F)
